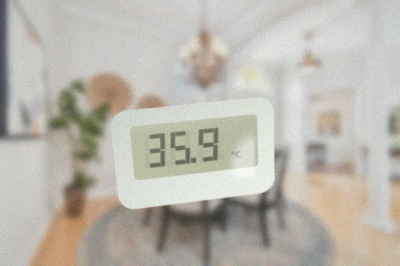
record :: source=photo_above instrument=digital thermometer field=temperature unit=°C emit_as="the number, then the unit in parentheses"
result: 35.9 (°C)
